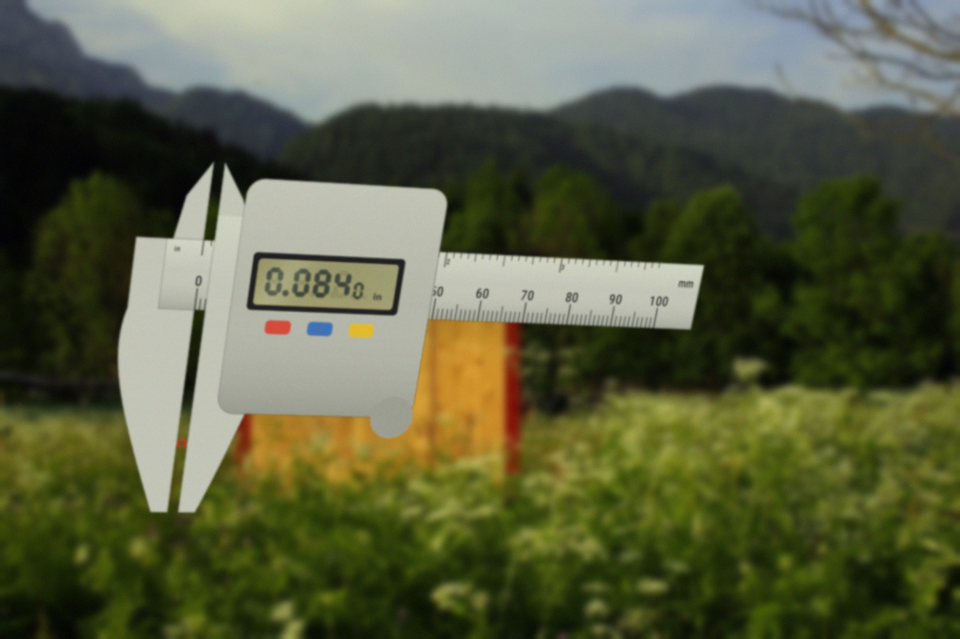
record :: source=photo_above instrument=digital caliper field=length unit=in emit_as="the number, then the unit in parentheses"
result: 0.0840 (in)
